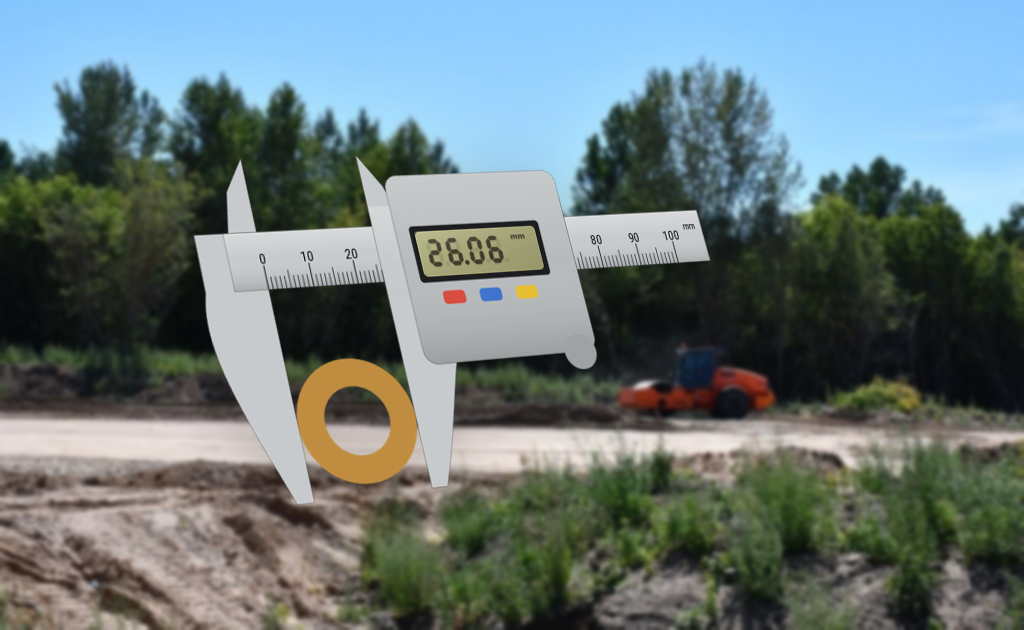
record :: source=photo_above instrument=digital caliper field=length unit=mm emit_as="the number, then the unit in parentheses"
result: 26.06 (mm)
